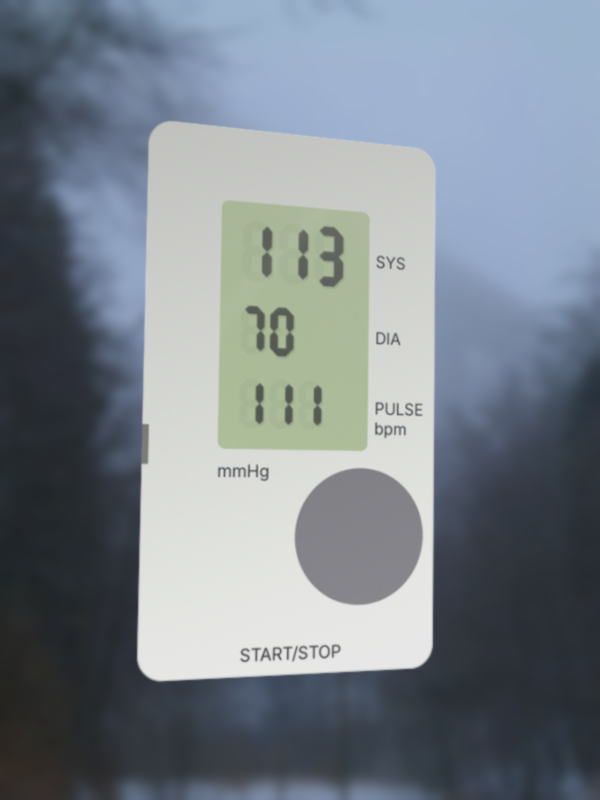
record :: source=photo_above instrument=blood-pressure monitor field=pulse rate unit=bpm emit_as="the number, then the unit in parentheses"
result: 111 (bpm)
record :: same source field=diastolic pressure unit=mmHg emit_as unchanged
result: 70 (mmHg)
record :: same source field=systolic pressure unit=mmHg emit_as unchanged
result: 113 (mmHg)
